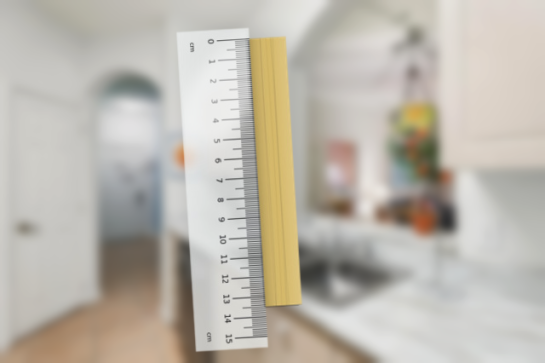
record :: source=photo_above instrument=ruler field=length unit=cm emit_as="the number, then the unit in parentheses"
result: 13.5 (cm)
